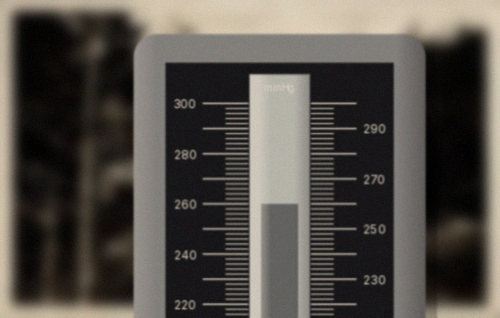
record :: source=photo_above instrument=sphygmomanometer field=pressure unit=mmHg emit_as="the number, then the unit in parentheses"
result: 260 (mmHg)
